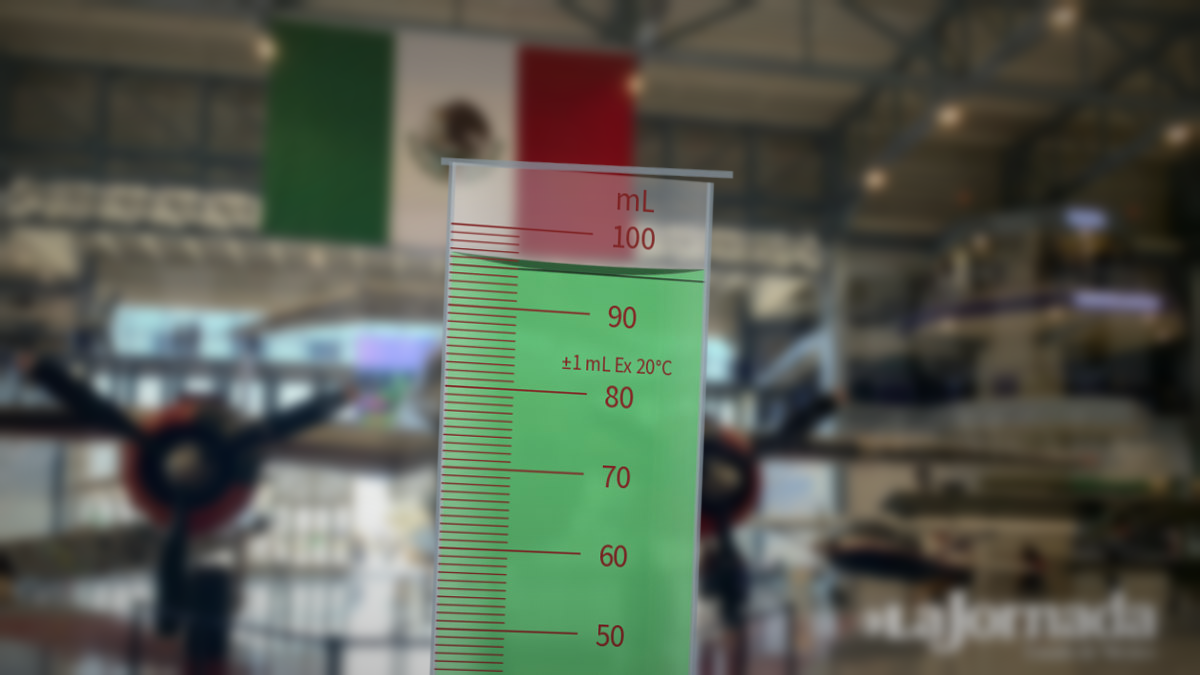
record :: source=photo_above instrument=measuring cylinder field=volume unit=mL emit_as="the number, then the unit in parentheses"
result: 95 (mL)
